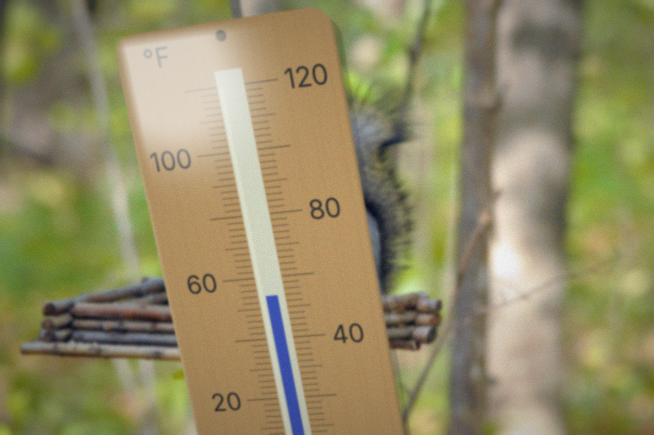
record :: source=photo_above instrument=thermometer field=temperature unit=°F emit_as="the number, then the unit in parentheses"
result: 54 (°F)
